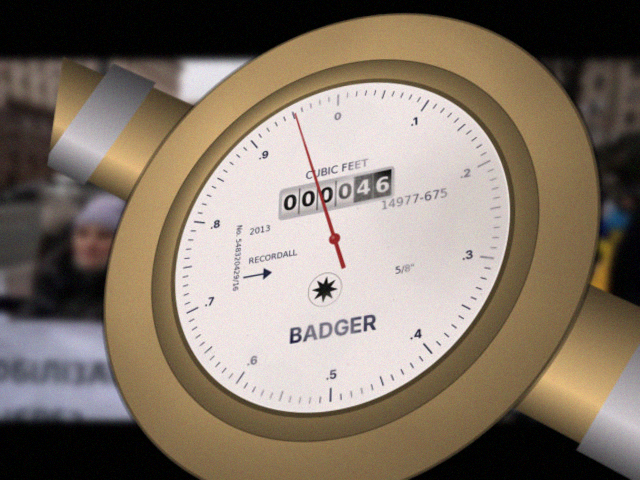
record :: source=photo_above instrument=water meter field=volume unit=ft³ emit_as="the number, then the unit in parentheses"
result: 45.95 (ft³)
